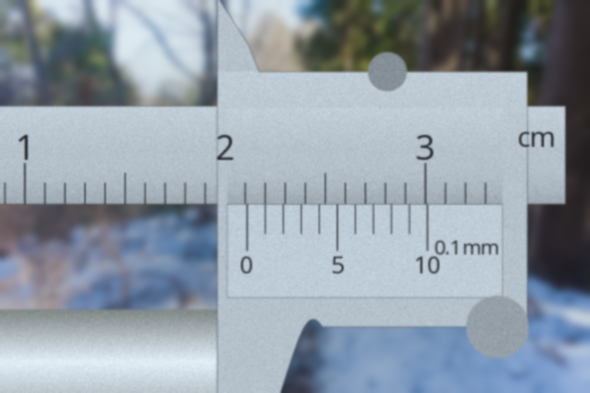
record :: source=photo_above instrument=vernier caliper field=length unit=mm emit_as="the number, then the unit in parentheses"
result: 21.1 (mm)
